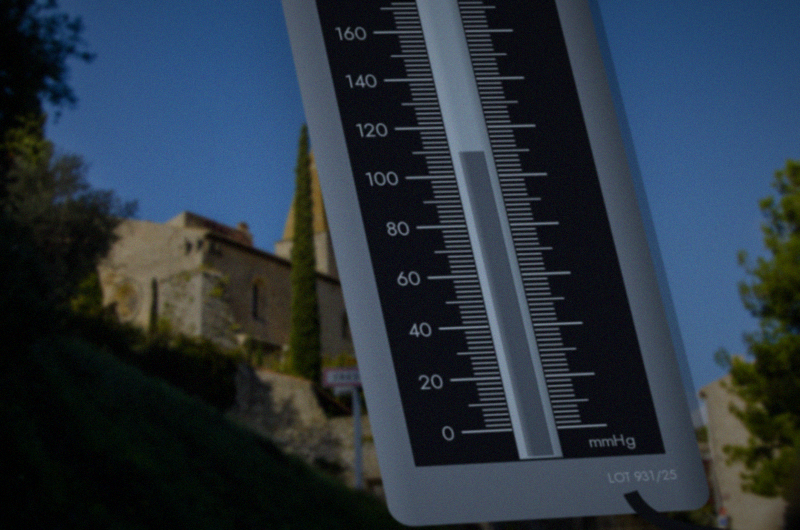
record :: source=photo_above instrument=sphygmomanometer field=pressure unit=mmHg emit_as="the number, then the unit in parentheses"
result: 110 (mmHg)
